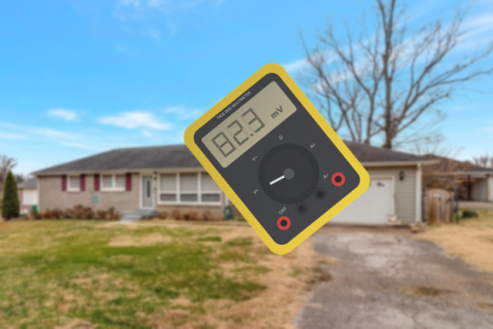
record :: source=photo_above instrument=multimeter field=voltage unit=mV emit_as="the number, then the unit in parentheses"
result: 82.3 (mV)
